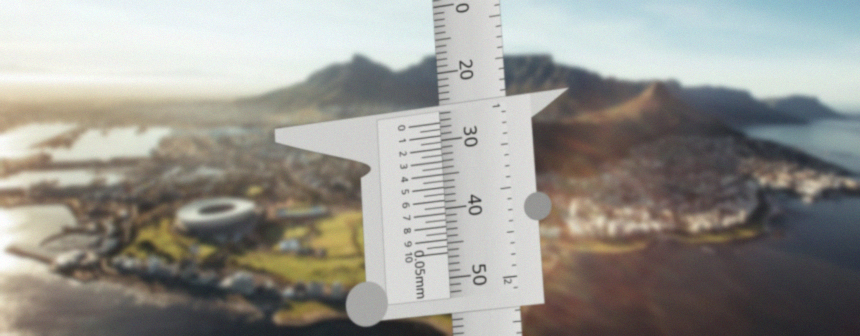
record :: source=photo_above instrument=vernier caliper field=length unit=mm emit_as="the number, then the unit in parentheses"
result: 27.4 (mm)
